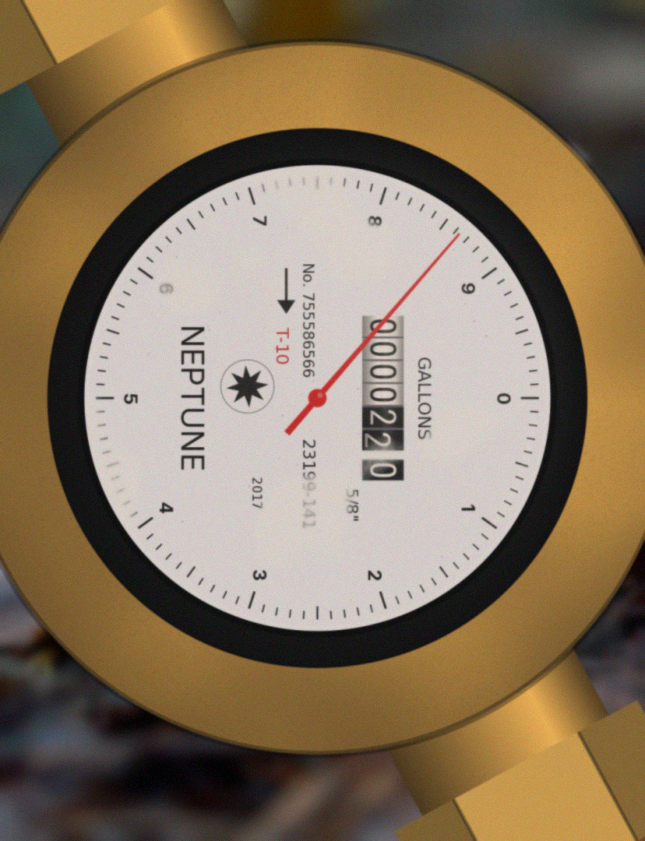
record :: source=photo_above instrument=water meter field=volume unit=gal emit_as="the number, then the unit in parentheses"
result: 218.6 (gal)
